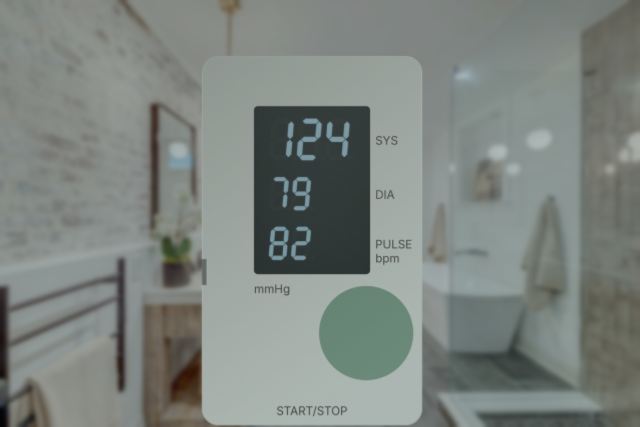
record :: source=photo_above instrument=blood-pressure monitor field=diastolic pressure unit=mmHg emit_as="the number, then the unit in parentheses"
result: 79 (mmHg)
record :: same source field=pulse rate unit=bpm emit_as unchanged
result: 82 (bpm)
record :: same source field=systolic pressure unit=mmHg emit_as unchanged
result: 124 (mmHg)
